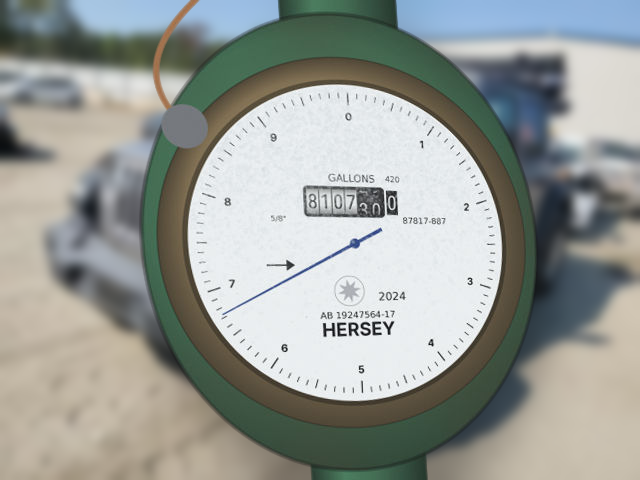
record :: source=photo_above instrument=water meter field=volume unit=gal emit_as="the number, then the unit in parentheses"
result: 8107296.7 (gal)
